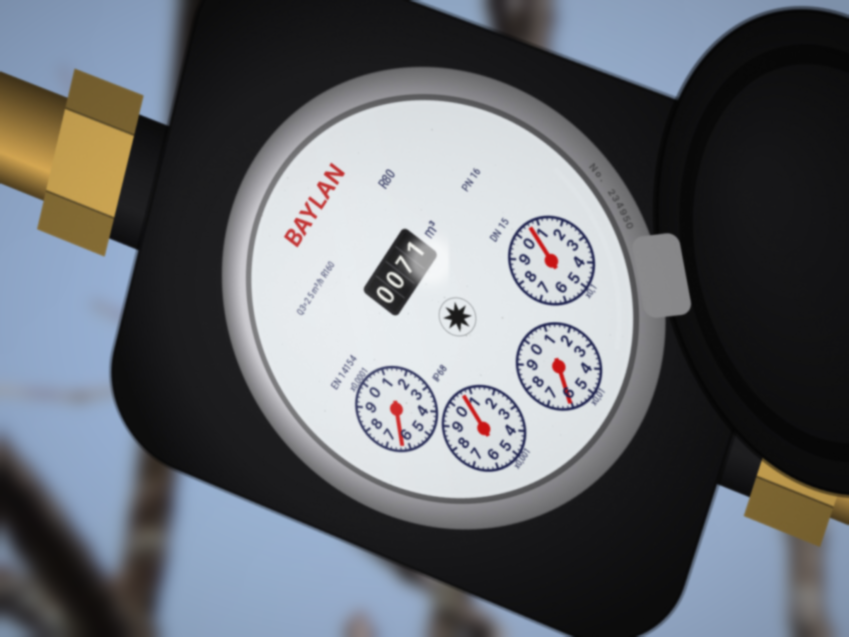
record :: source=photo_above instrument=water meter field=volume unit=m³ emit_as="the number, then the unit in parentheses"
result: 71.0606 (m³)
